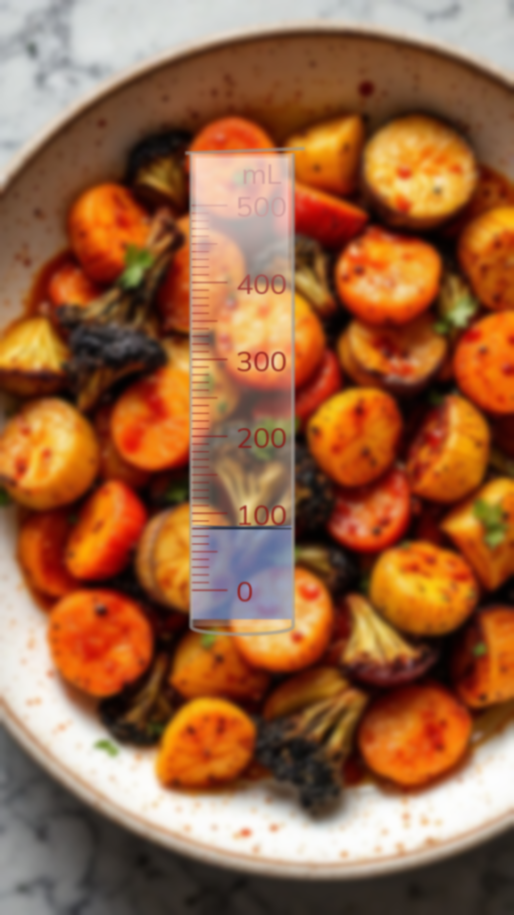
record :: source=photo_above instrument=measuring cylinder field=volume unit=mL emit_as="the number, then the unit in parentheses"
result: 80 (mL)
